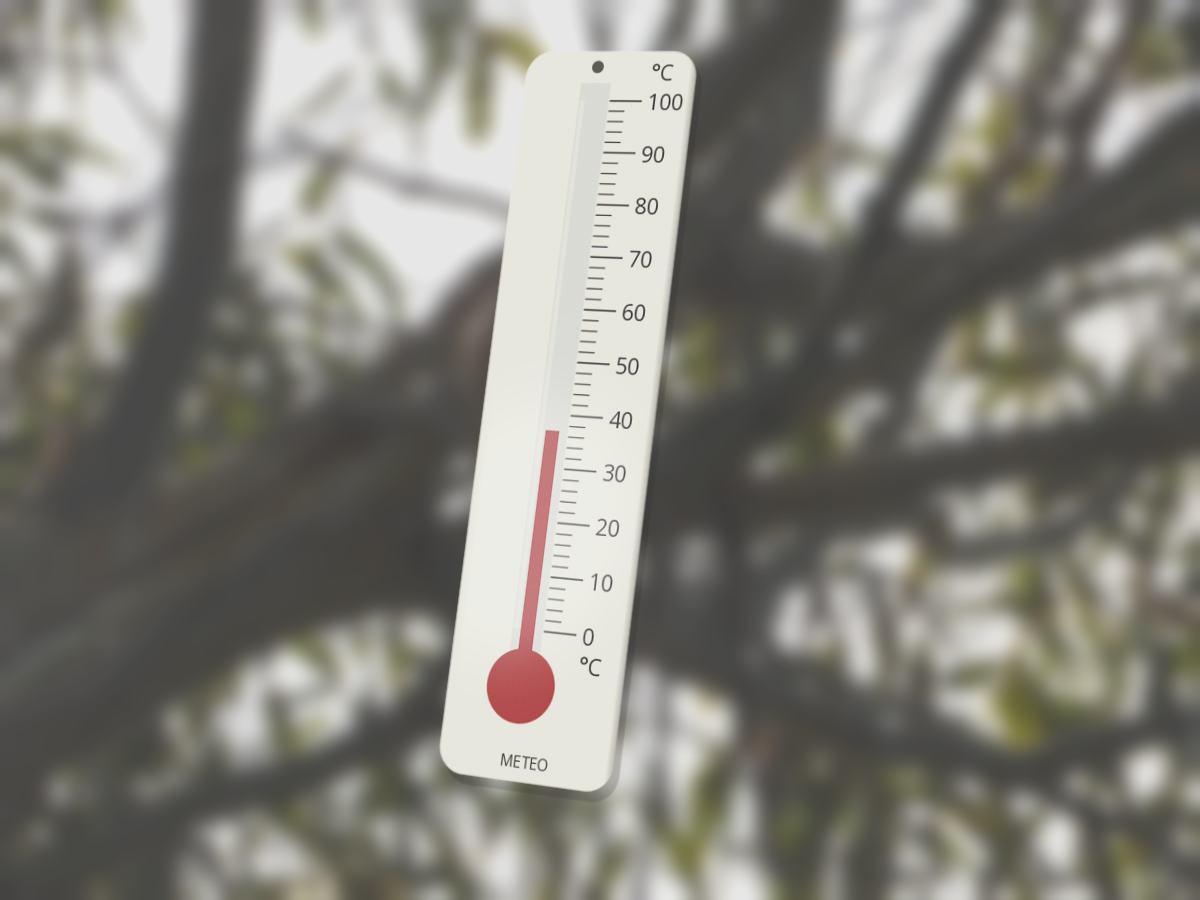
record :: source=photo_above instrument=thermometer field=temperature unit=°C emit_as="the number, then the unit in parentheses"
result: 37 (°C)
